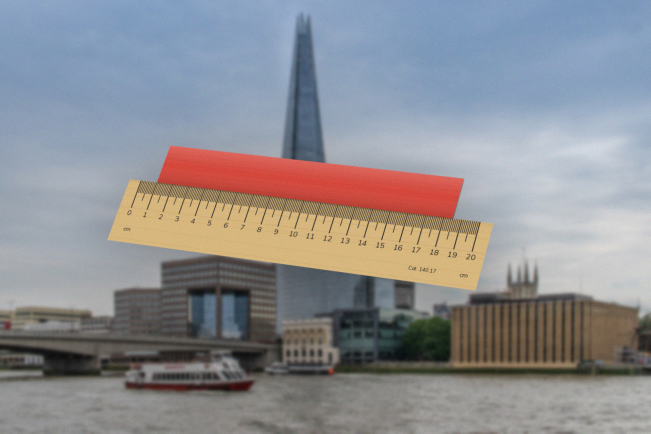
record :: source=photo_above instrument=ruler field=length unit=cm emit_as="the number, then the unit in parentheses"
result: 17.5 (cm)
